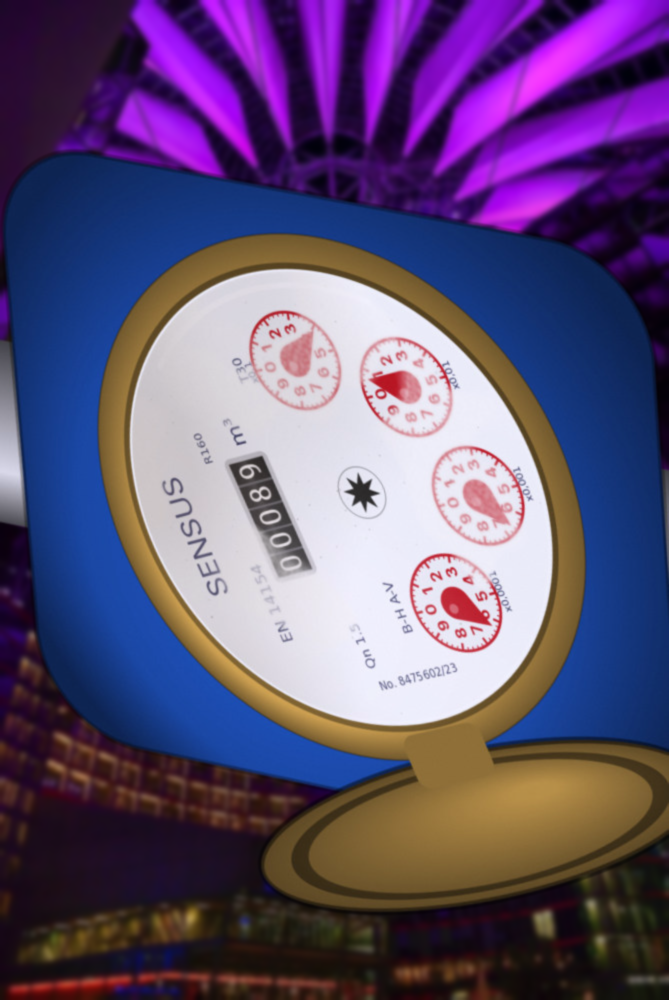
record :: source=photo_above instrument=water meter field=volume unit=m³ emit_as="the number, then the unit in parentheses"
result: 89.4066 (m³)
